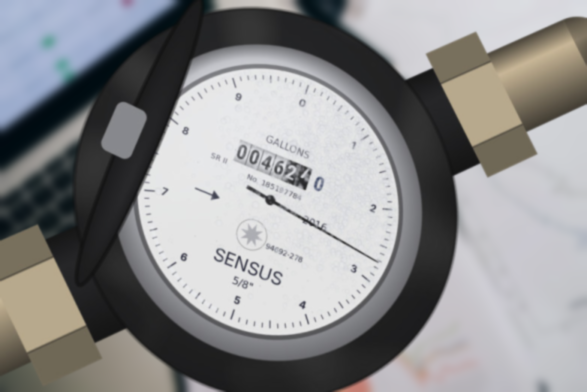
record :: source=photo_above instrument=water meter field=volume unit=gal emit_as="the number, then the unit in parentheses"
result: 46272.7 (gal)
